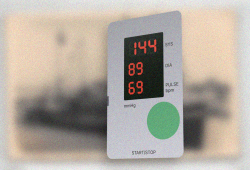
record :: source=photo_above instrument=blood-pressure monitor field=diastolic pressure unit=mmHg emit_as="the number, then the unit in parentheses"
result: 89 (mmHg)
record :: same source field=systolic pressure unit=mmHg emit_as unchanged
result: 144 (mmHg)
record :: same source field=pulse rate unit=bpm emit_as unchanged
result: 69 (bpm)
